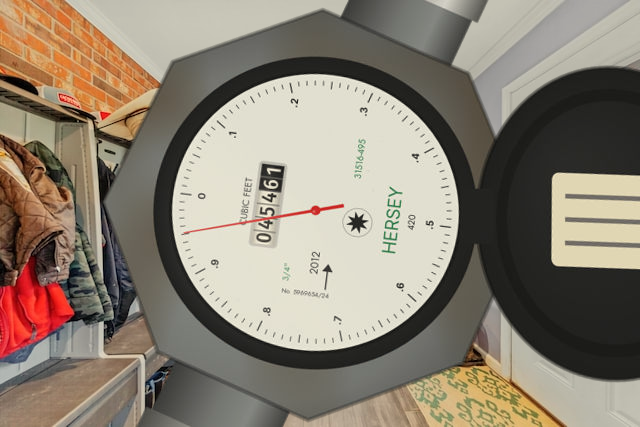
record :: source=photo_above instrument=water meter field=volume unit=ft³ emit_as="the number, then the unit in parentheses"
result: 45460.95 (ft³)
